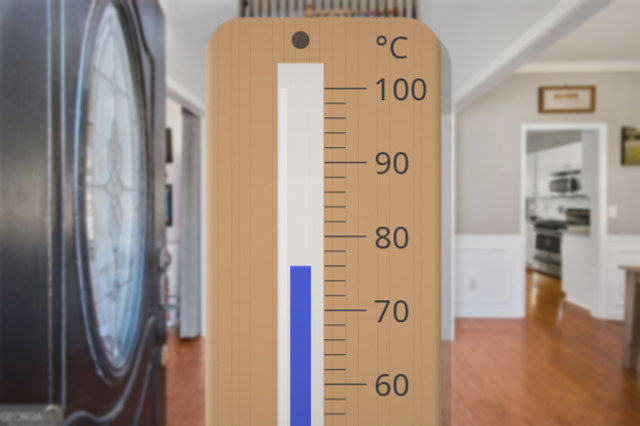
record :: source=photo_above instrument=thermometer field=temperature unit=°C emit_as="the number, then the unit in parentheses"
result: 76 (°C)
